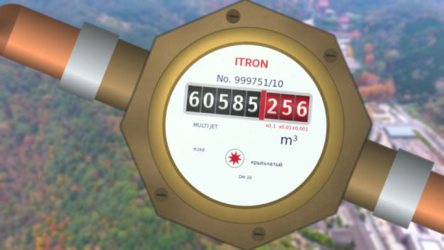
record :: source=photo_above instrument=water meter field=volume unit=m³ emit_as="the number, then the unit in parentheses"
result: 60585.256 (m³)
